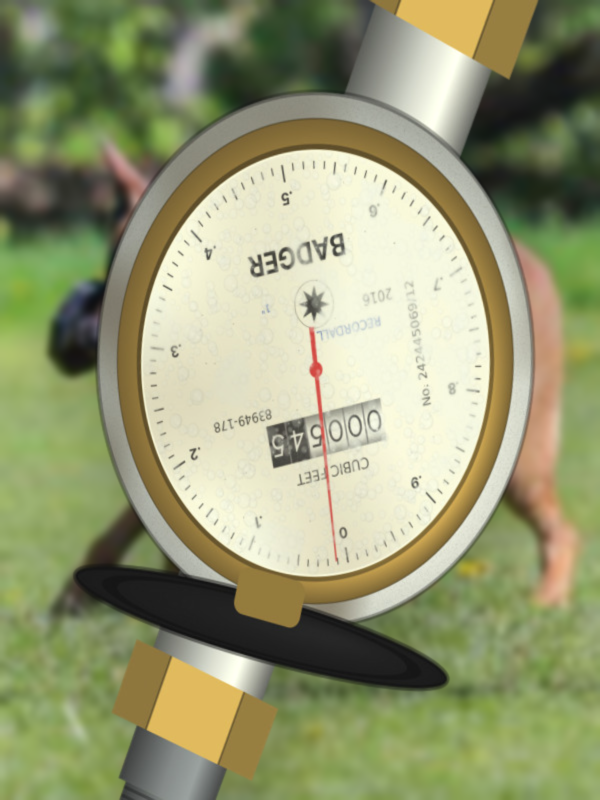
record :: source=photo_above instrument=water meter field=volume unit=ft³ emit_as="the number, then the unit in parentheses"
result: 545.01 (ft³)
